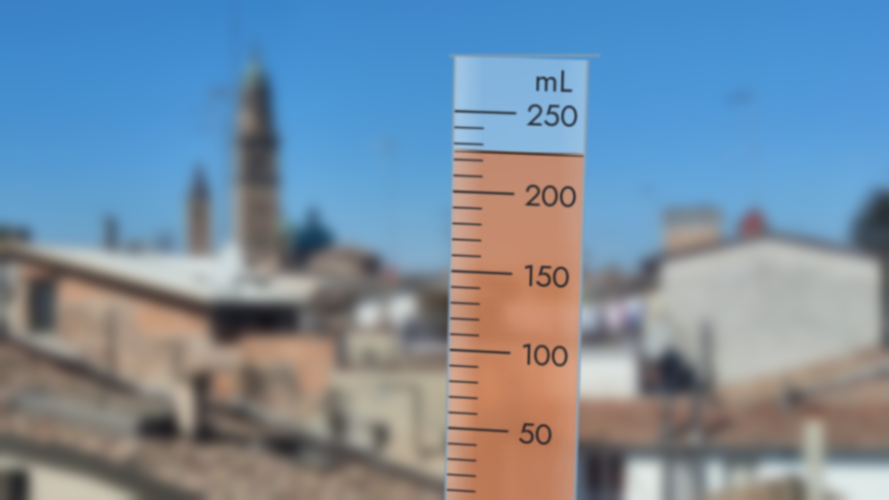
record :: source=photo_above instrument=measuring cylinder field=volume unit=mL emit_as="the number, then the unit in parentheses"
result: 225 (mL)
